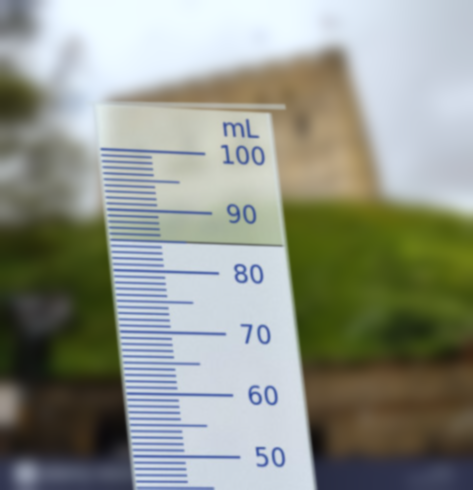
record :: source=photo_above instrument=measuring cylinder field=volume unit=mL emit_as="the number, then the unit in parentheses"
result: 85 (mL)
